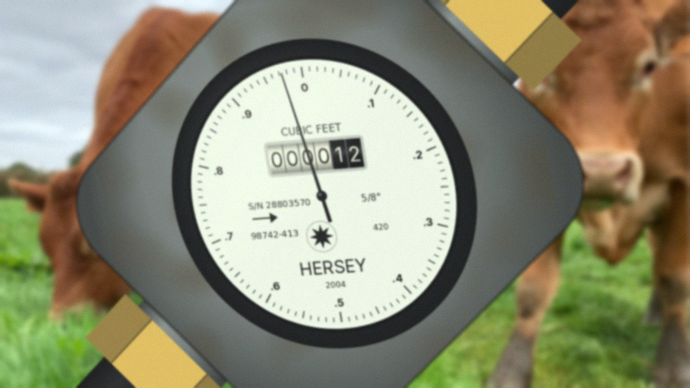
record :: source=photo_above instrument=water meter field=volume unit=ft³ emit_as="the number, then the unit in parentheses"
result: 11.97 (ft³)
